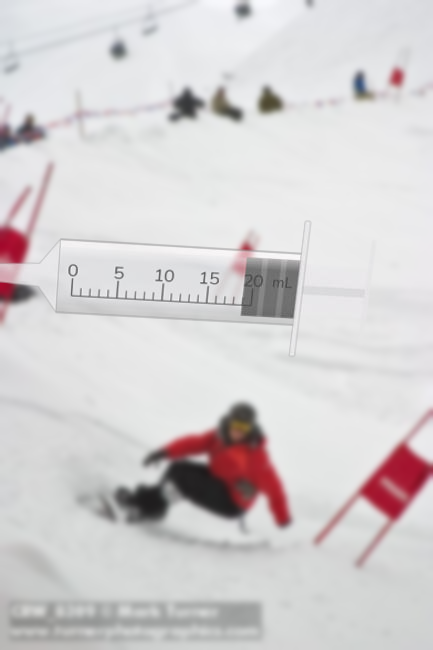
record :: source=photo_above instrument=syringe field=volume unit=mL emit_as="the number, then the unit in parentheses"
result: 19 (mL)
